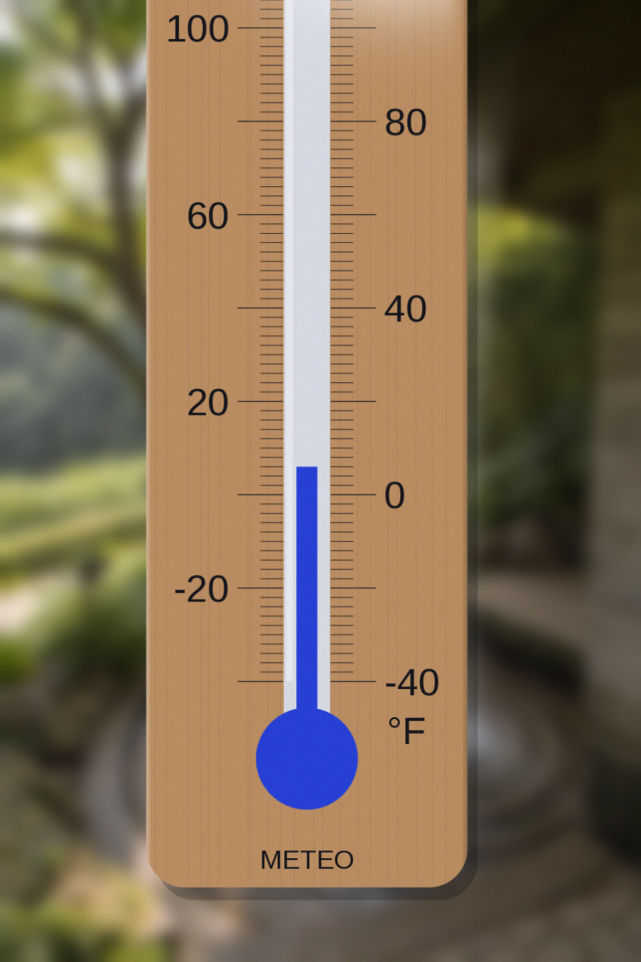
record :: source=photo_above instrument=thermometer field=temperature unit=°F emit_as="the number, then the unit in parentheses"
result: 6 (°F)
